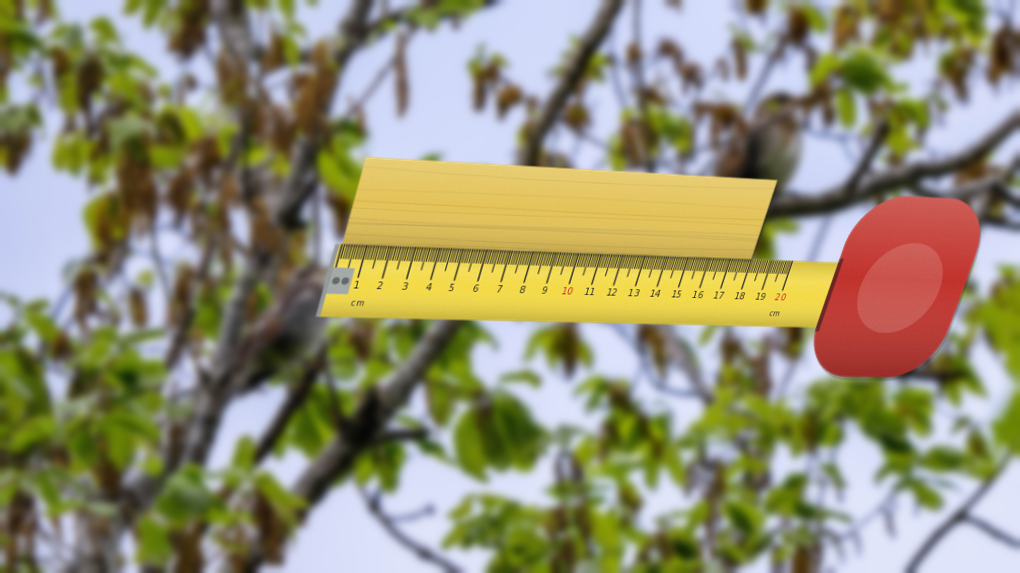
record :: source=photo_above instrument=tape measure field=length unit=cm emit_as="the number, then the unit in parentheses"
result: 18 (cm)
